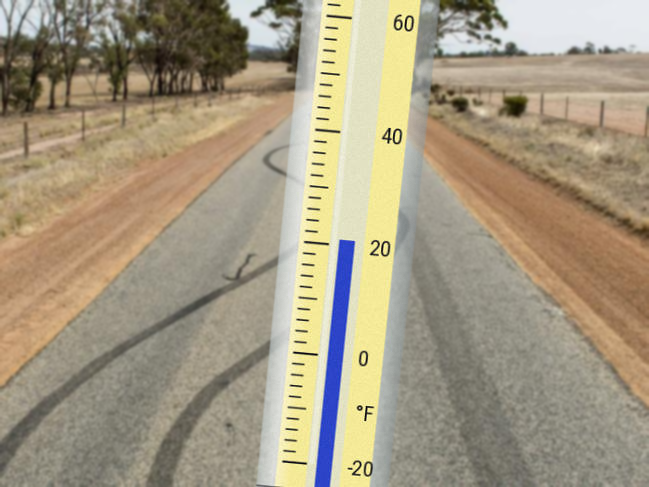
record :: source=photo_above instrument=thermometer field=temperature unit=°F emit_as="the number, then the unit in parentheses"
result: 21 (°F)
